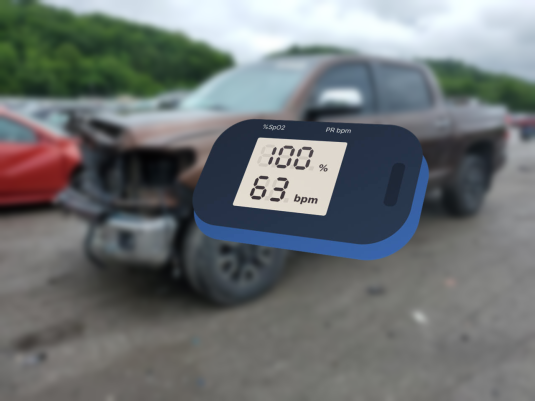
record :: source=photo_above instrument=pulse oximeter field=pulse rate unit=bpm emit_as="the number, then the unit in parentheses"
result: 63 (bpm)
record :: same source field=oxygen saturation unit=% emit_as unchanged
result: 100 (%)
